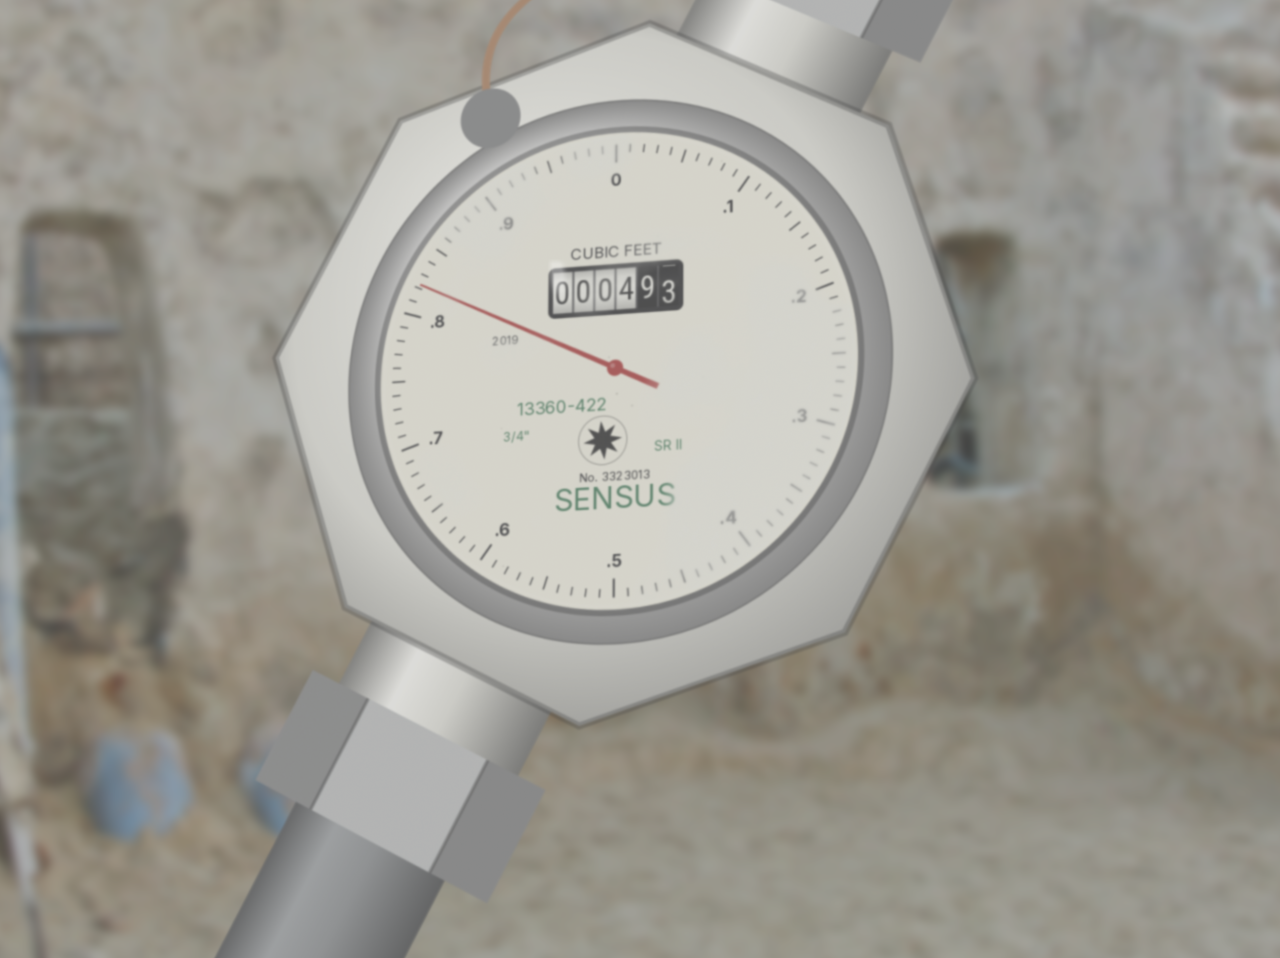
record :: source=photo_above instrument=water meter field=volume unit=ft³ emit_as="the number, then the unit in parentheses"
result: 492.82 (ft³)
